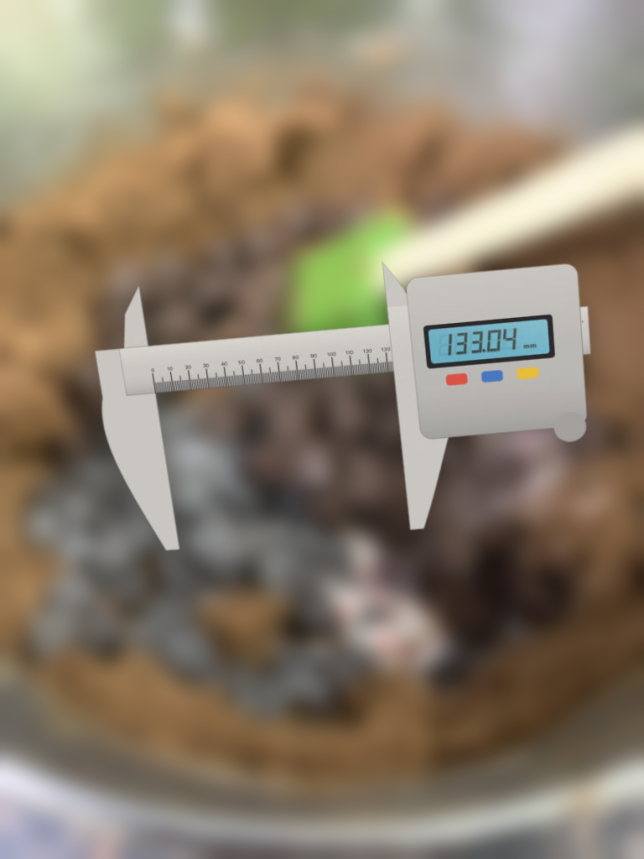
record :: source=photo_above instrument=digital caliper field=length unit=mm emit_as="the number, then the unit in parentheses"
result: 133.04 (mm)
